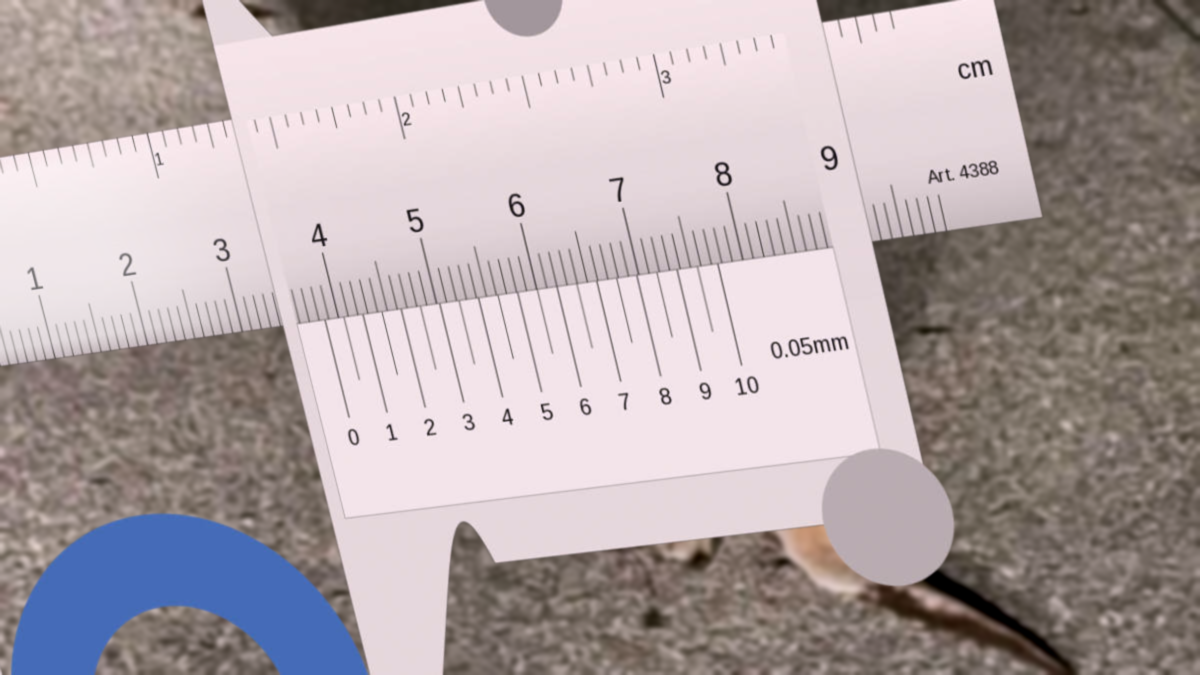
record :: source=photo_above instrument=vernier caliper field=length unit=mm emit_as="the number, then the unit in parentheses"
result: 38.6 (mm)
